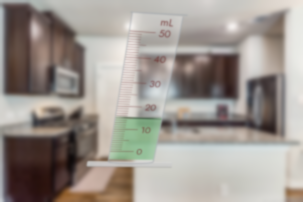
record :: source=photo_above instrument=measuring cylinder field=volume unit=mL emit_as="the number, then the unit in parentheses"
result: 15 (mL)
